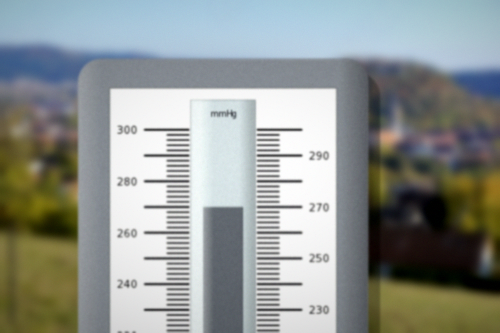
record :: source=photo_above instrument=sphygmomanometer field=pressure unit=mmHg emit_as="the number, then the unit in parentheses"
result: 270 (mmHg)
